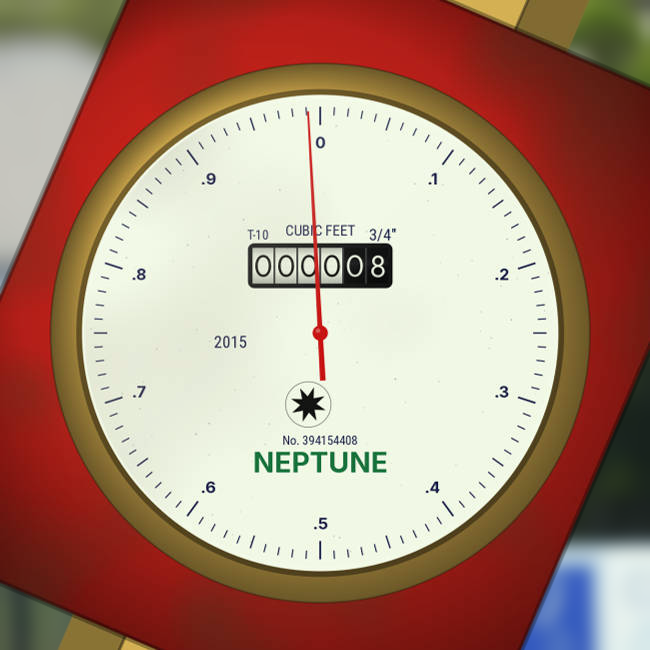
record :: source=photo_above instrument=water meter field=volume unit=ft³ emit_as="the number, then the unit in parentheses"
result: 7.99 (ft³)
